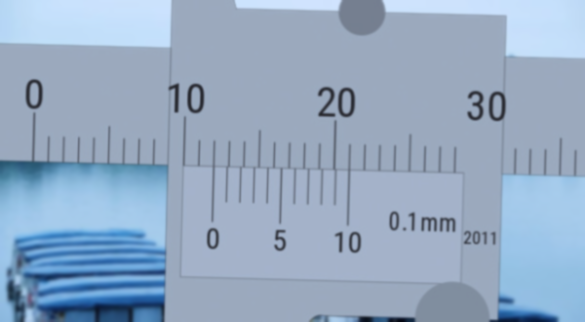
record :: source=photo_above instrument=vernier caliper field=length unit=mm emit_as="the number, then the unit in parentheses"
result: 12.0 (mm)
